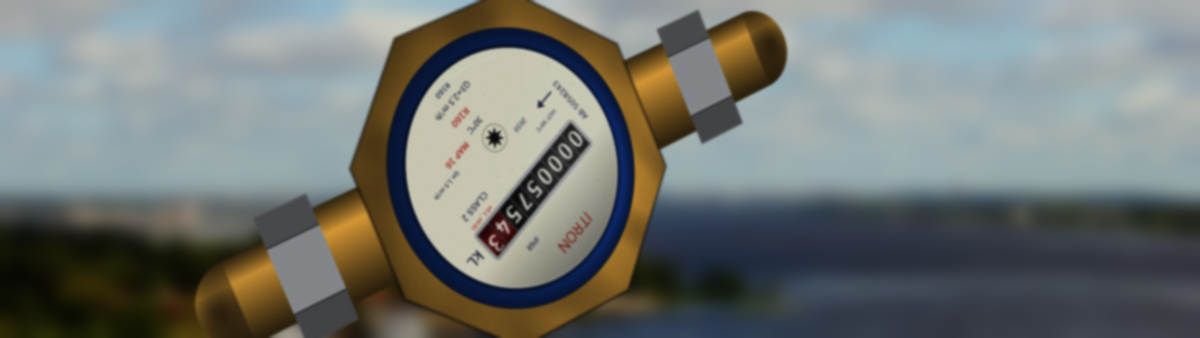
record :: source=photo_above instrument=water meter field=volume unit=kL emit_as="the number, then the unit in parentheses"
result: 575.43 (kL)
